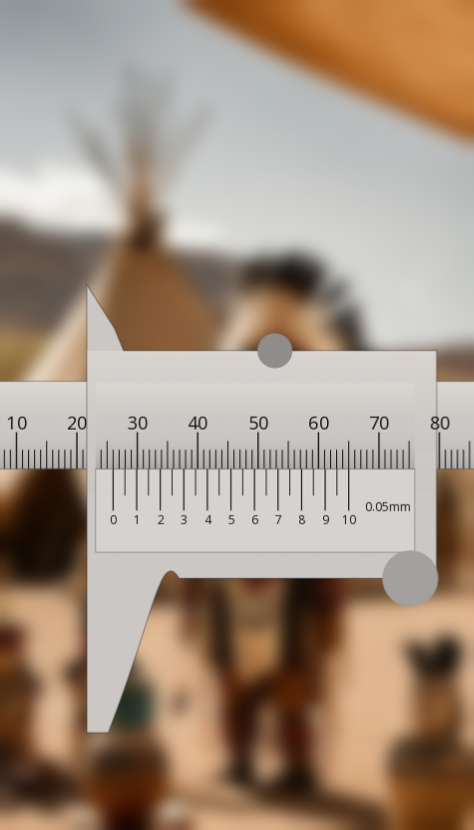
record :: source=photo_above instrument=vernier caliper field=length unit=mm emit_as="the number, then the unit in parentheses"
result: 26.0 (mm)
